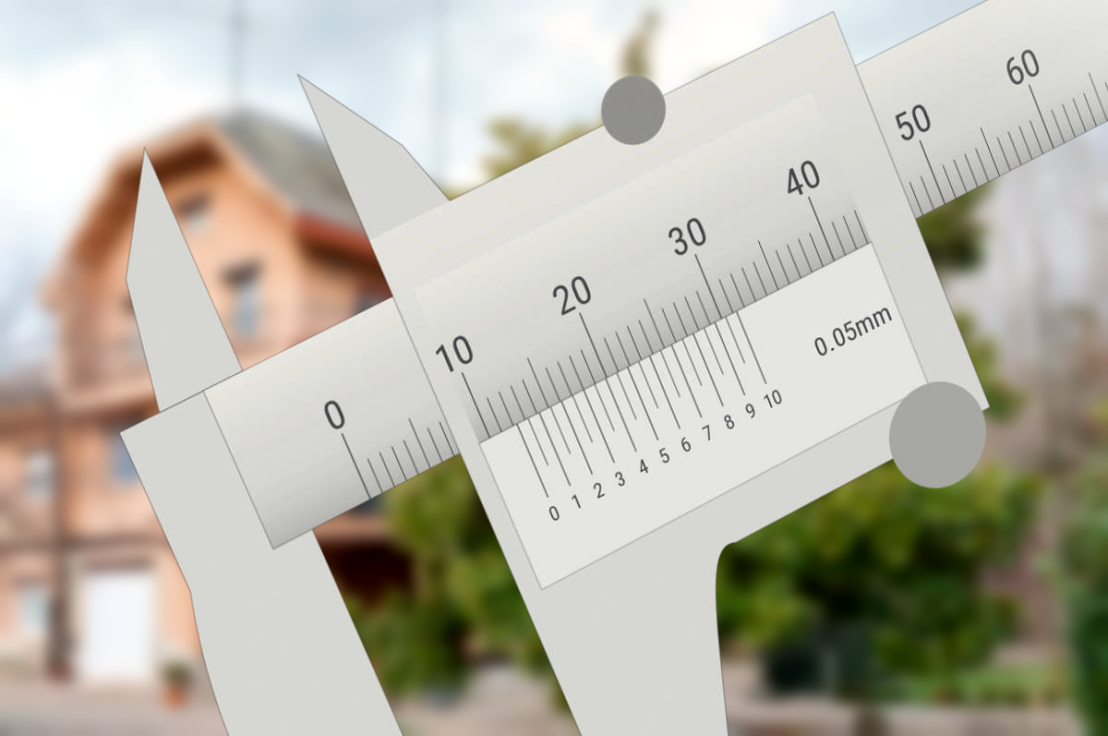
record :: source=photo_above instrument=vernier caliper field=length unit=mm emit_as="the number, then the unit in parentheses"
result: 12.3 (mm)
